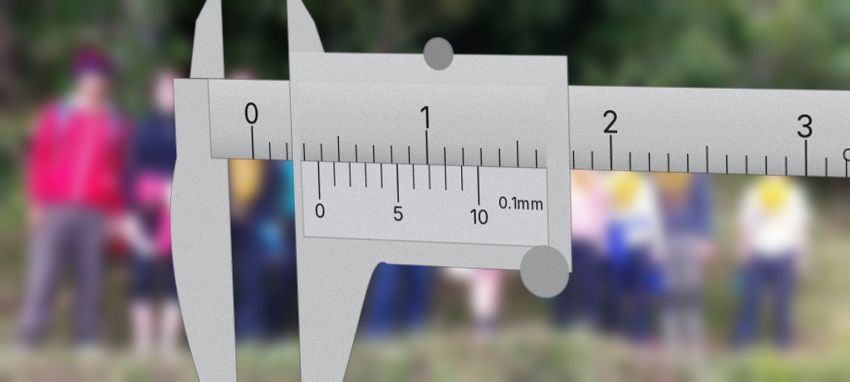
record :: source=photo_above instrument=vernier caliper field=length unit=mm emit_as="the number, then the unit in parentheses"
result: 3.8 (mm)
